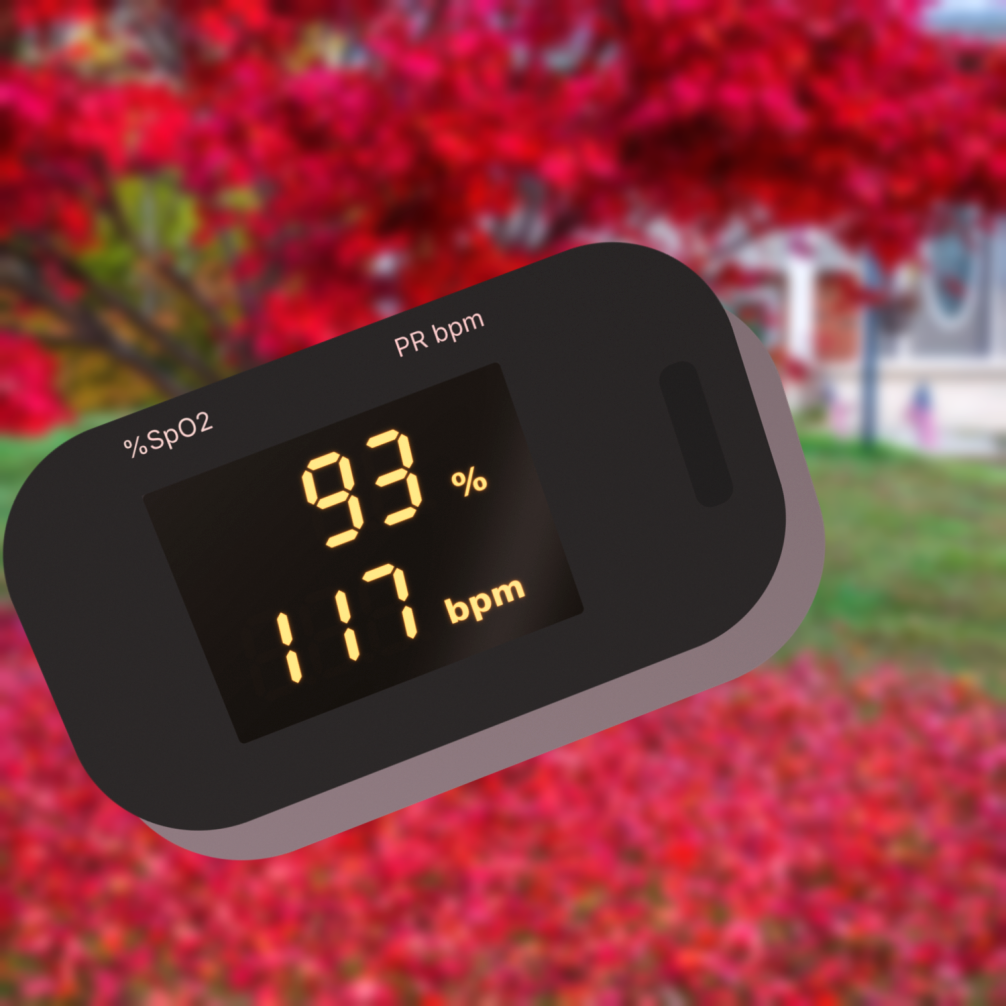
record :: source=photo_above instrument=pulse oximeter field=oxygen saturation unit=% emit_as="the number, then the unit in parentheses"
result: 93 (%)
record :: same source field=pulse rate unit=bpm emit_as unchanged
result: 117 (bpm)
